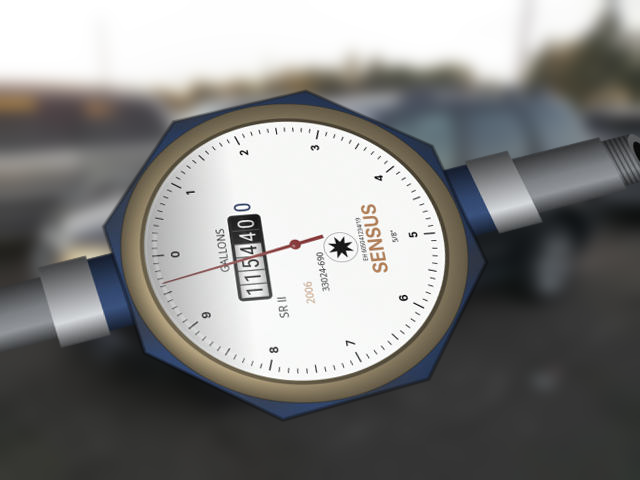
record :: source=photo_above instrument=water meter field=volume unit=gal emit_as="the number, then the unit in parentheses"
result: 1154399.6 (gal)
